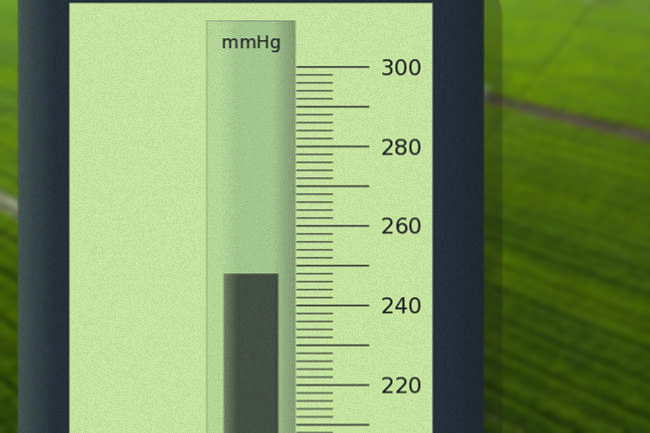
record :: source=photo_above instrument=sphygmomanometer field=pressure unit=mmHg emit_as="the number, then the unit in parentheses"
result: 248 (mmHg)
